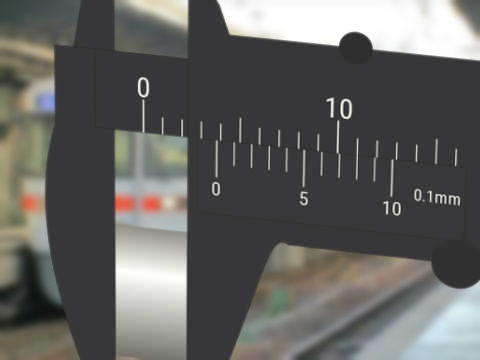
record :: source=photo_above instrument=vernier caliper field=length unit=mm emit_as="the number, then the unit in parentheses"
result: 3.8 (mm)
